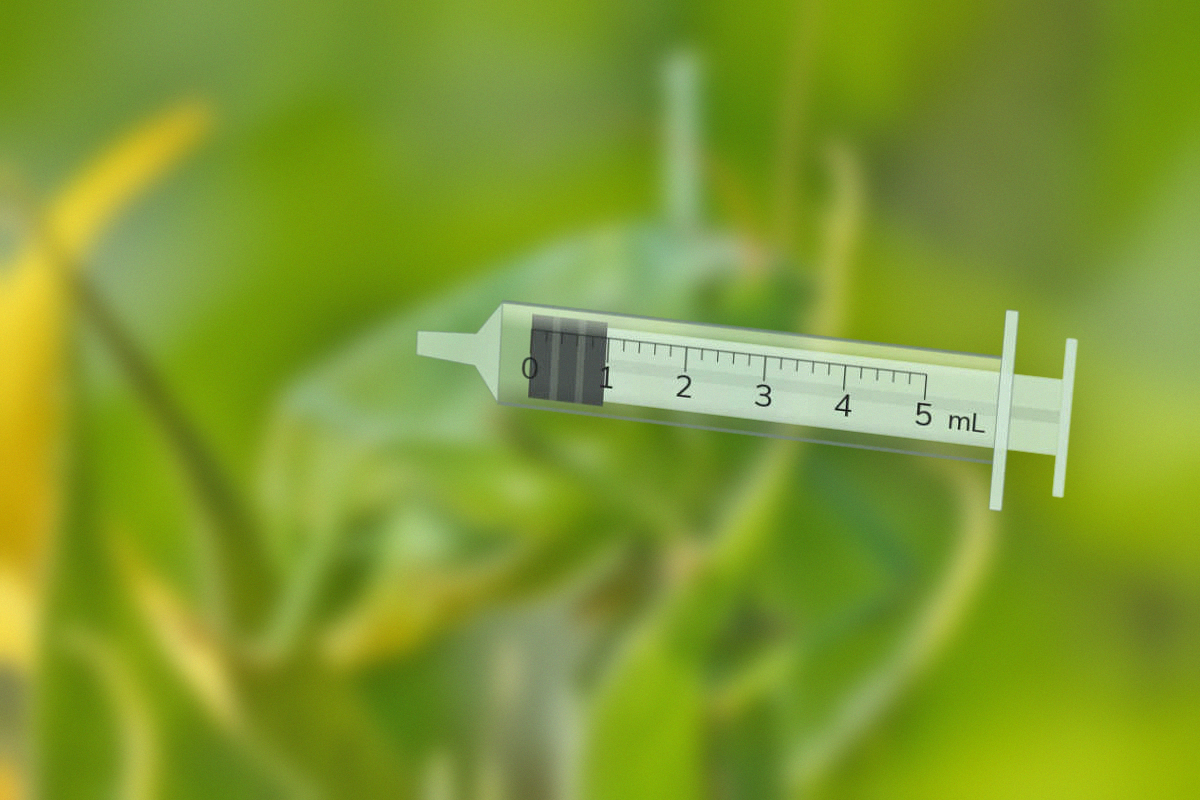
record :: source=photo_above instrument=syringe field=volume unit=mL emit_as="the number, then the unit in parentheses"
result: 0 (mL)
